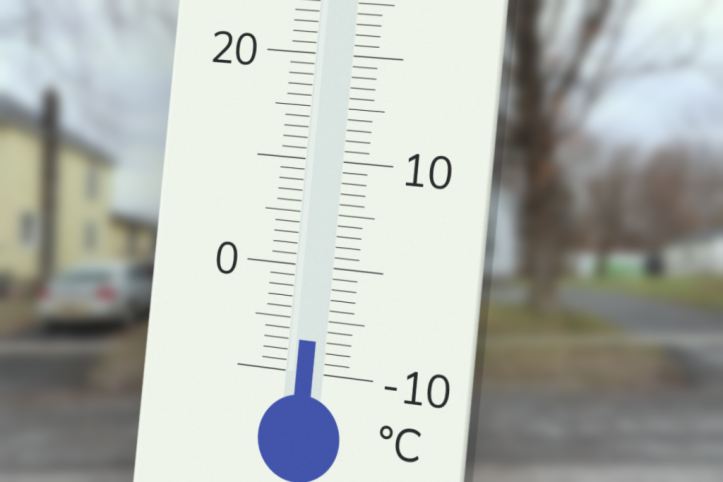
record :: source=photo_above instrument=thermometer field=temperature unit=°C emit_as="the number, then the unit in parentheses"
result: -7 (°C)
